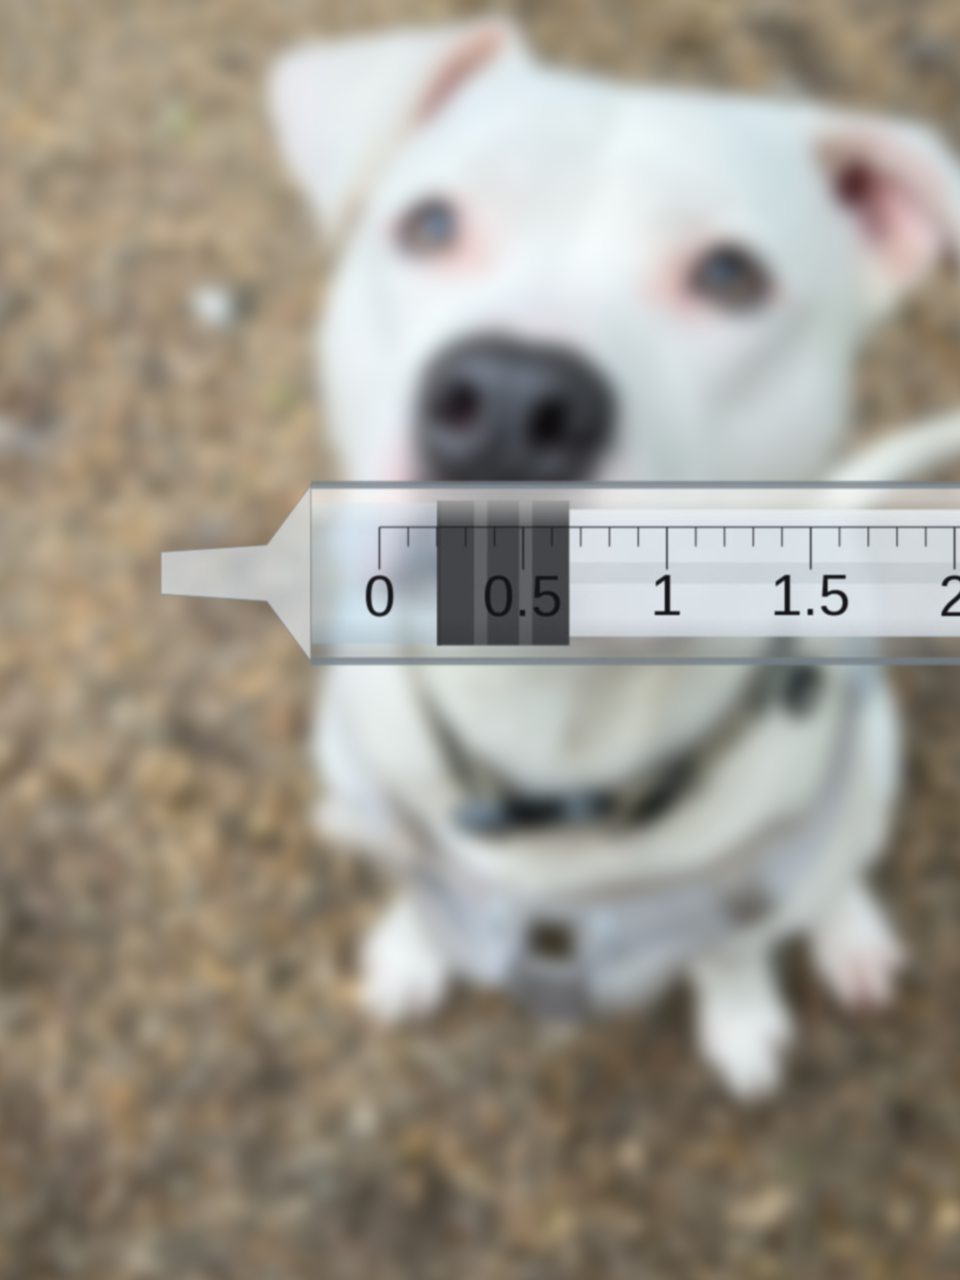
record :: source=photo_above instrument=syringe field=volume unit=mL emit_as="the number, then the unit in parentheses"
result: 0.2 (mL)
